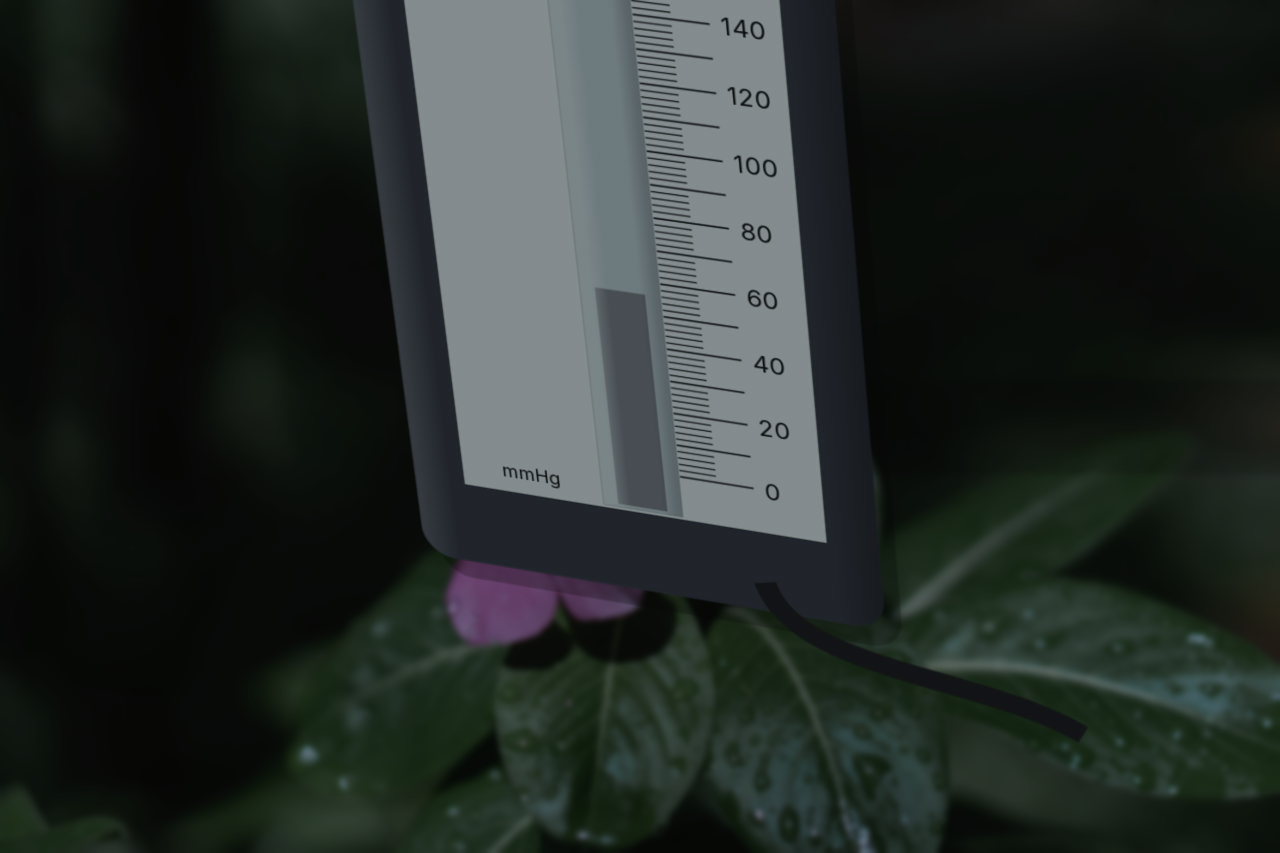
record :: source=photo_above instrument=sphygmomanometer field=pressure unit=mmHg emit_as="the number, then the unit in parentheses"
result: 56 (mmHg)
